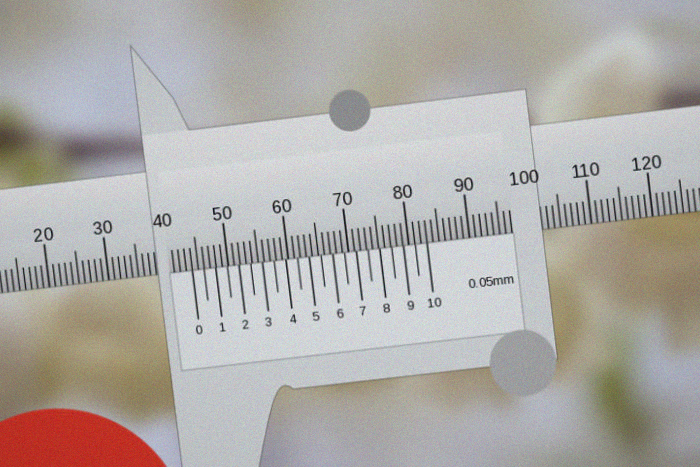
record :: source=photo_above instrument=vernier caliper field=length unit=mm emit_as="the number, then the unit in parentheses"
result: 44.0 (mm)
